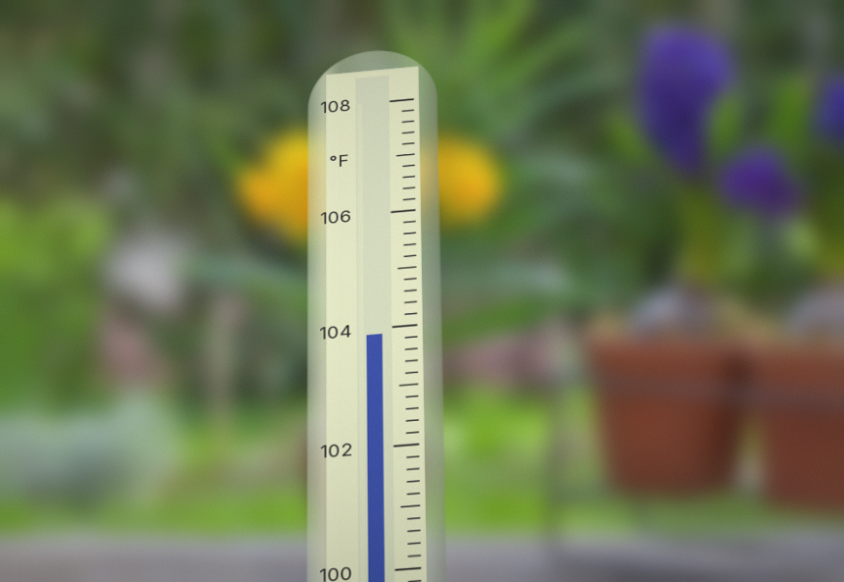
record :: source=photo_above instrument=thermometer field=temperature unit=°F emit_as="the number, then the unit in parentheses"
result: 103.9 (°F)
